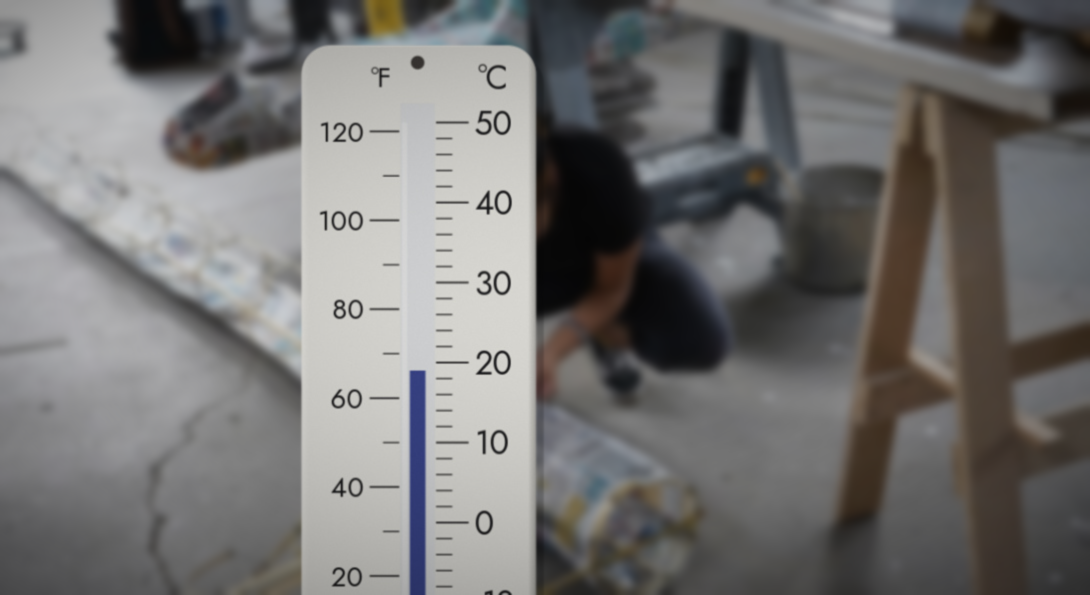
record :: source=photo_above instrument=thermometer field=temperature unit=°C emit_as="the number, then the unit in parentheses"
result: 19 (°C)
